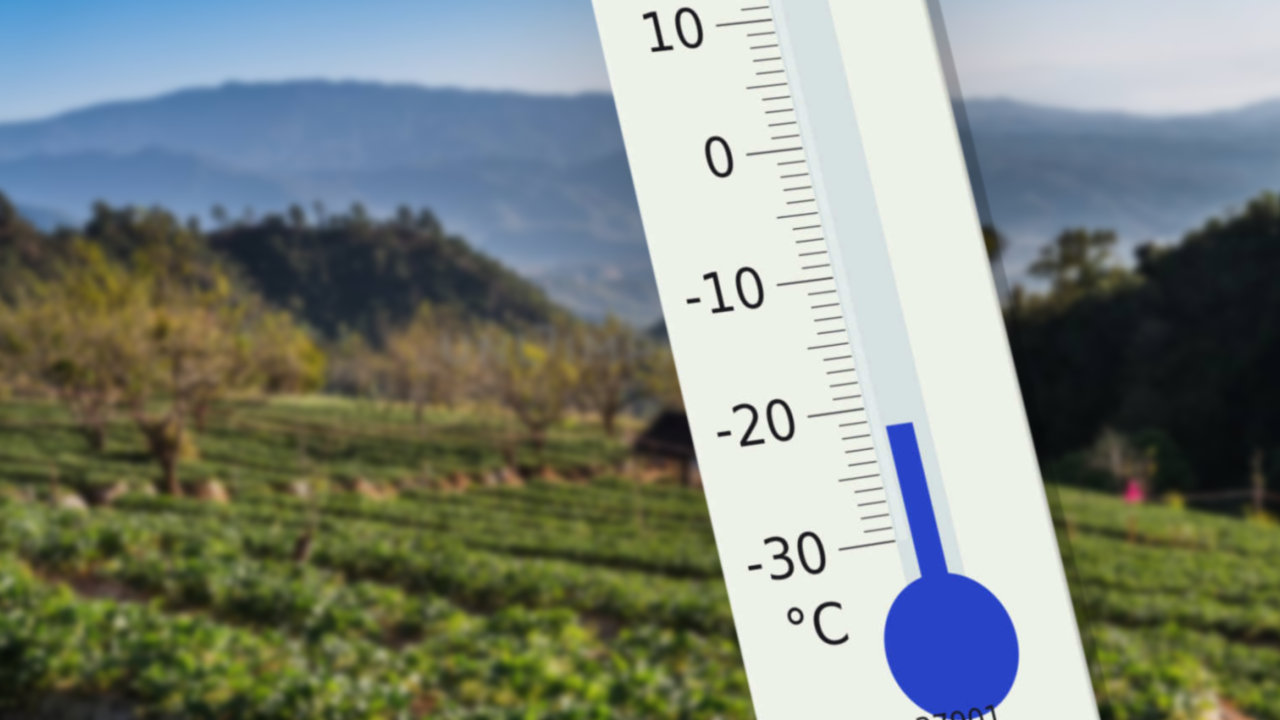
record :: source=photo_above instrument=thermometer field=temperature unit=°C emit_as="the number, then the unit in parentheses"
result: -21.5 (°C)
